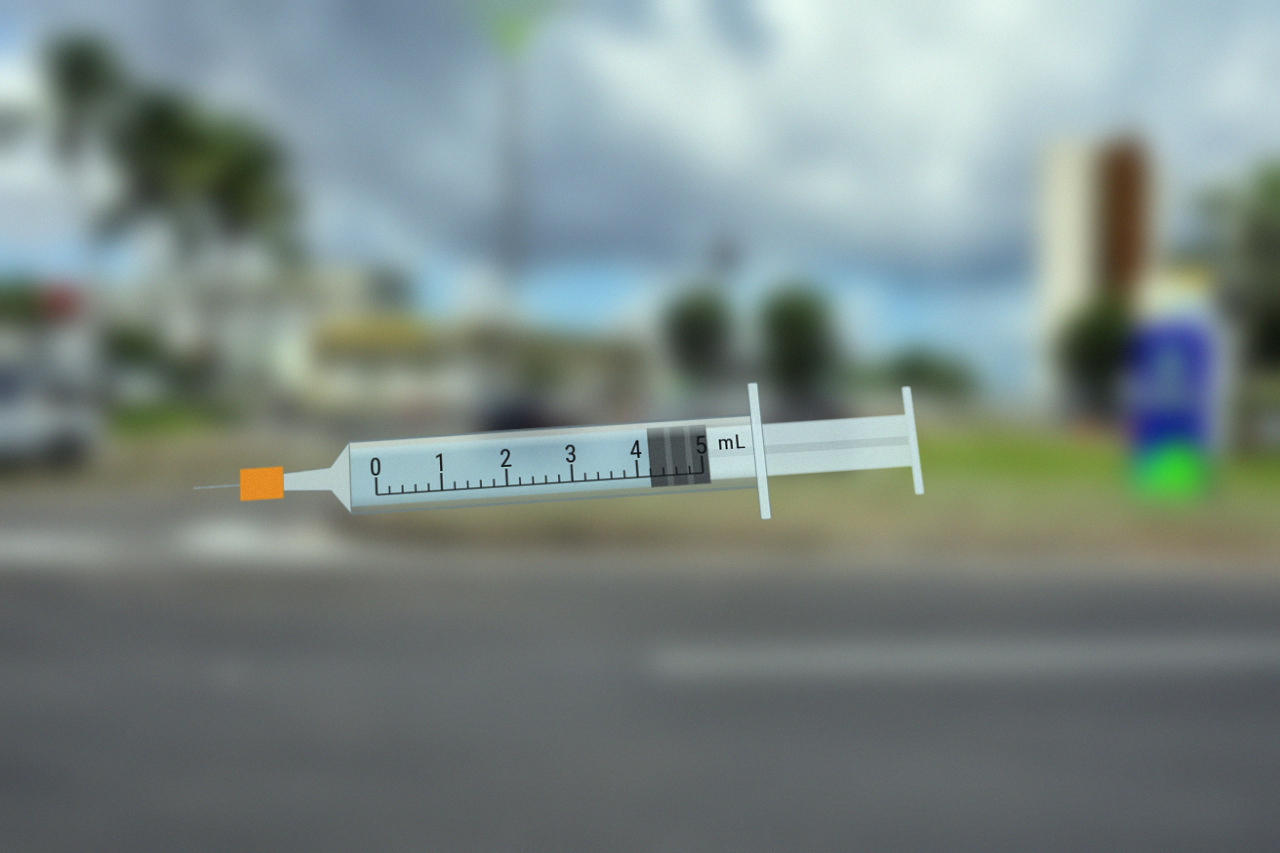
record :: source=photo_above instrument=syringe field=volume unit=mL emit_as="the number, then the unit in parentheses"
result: 4.2 (mL)
